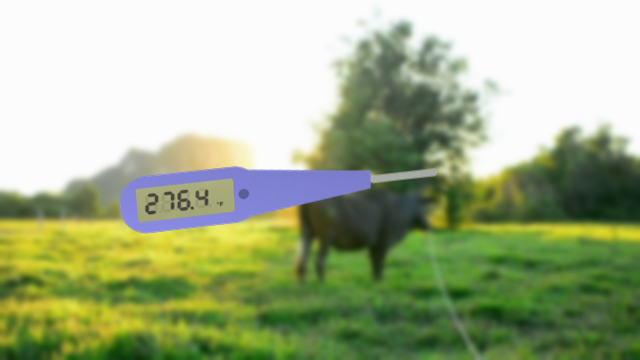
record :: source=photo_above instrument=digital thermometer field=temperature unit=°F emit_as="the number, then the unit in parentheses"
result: 276.4 (°F)
